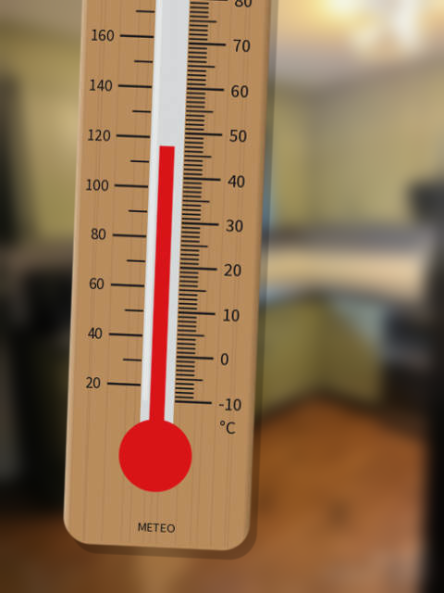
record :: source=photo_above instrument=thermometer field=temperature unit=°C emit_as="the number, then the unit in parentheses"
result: 47 (°C)
